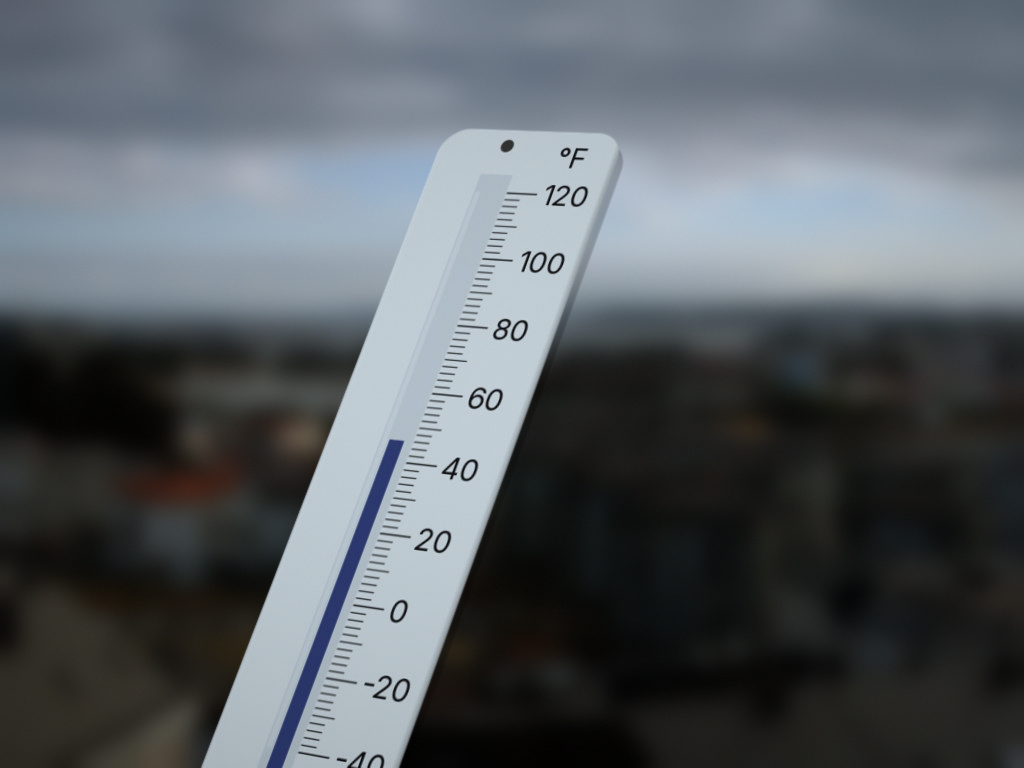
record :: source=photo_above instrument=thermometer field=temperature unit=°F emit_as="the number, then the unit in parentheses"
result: 46 (°F)
